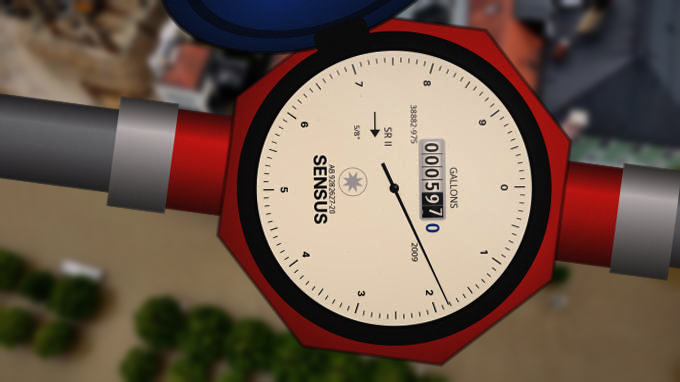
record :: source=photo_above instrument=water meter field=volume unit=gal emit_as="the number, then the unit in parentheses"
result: 5971.8 (gal)
